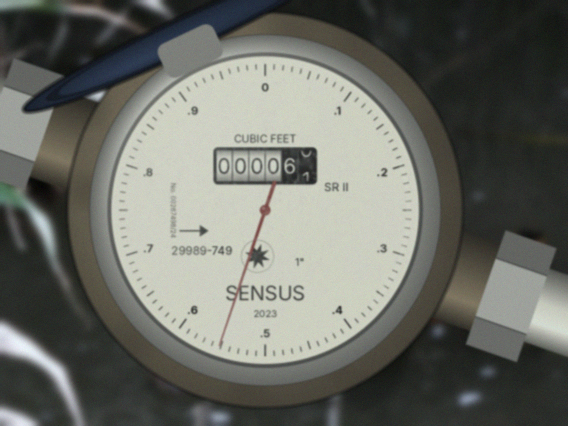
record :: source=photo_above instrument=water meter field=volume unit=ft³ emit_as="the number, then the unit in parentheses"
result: 60.55 (ft³)
